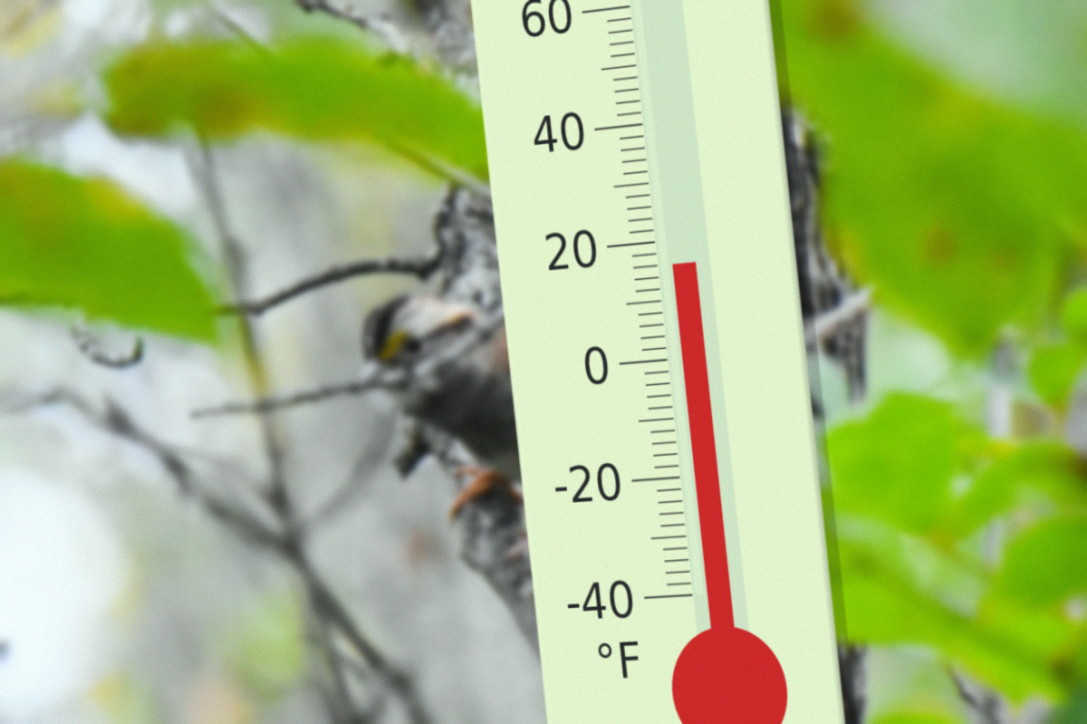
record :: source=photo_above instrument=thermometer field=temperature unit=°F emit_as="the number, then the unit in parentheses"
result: 16 (°F)
